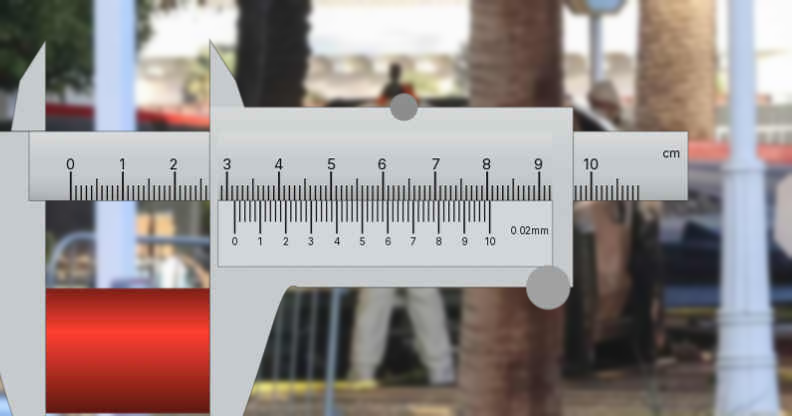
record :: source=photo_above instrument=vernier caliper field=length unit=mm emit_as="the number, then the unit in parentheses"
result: 31.5 (mm)
